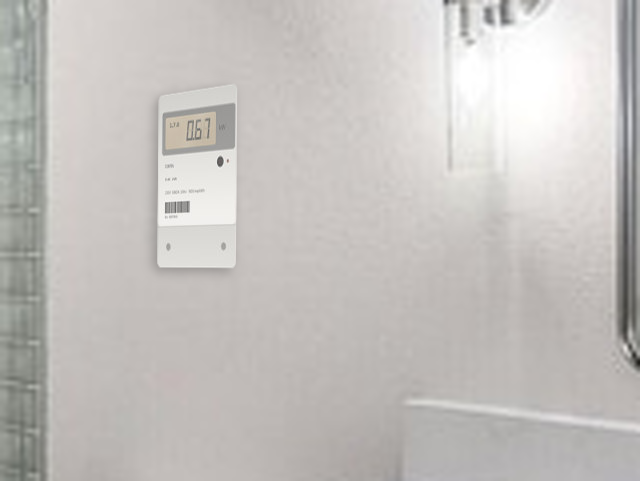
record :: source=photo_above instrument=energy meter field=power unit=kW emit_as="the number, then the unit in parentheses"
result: 0.67 (kW)
